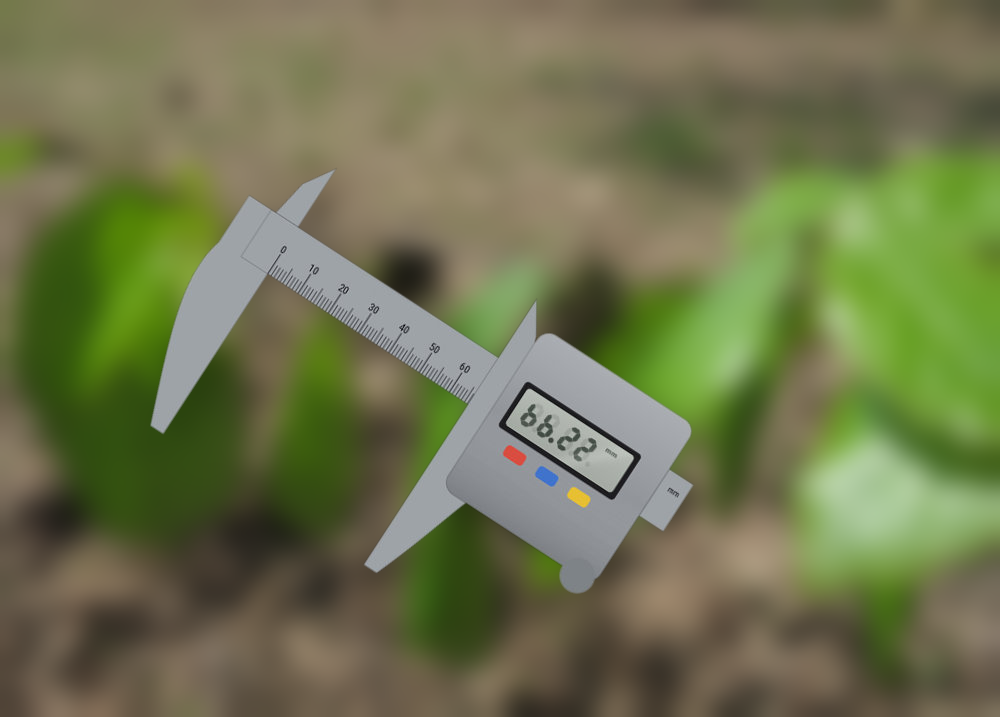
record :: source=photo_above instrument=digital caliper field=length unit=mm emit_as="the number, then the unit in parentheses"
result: 66.22 (mm)
